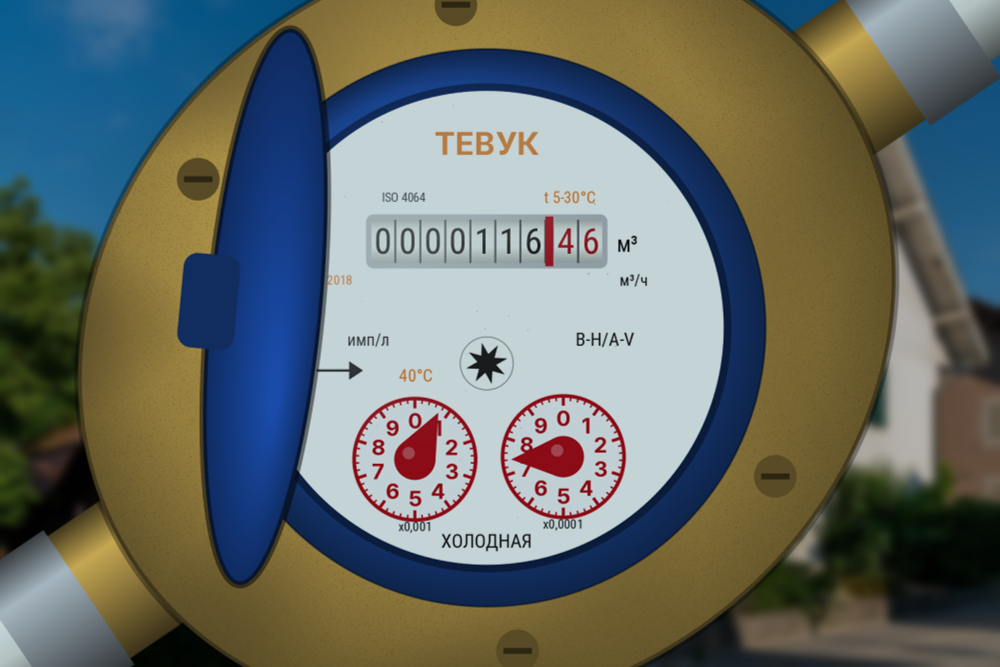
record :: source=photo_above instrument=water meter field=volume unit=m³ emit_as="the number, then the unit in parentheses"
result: 116.4607 (m³)
